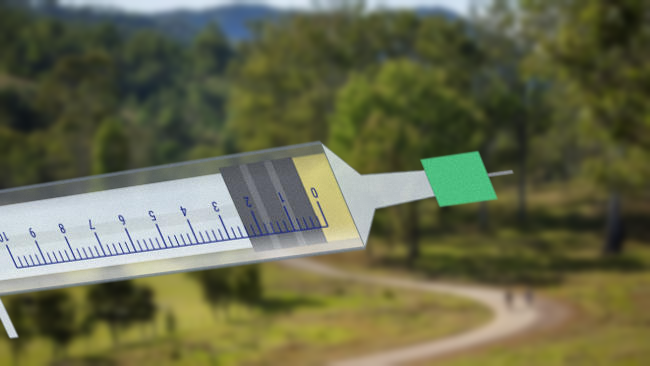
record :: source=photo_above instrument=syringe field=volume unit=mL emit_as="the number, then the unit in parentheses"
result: 0.2 (mL)
